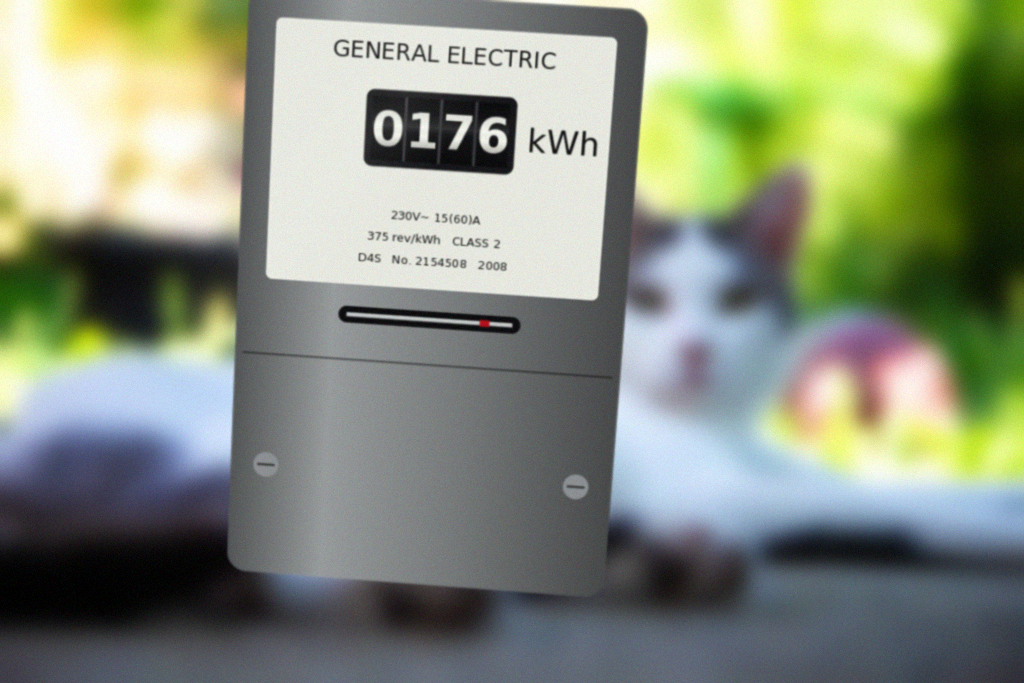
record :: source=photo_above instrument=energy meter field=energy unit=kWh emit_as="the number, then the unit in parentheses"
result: 176 (kWh)
